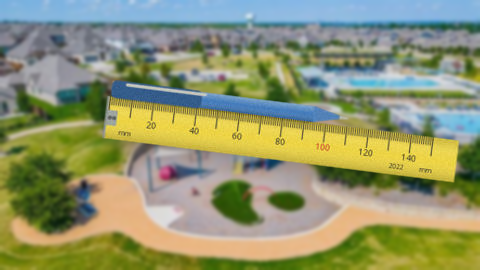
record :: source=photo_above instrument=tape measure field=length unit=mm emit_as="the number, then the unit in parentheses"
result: 110 (mm)
